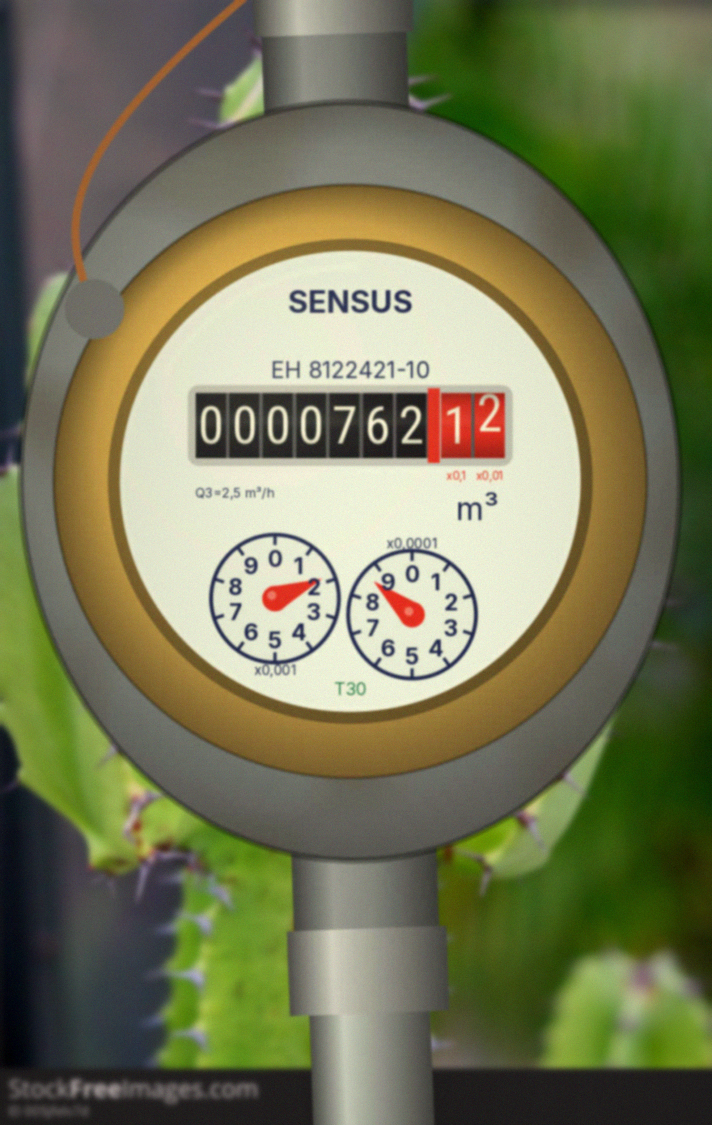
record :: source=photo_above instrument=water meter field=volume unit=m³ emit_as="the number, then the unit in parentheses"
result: 762.1218 (m³)
